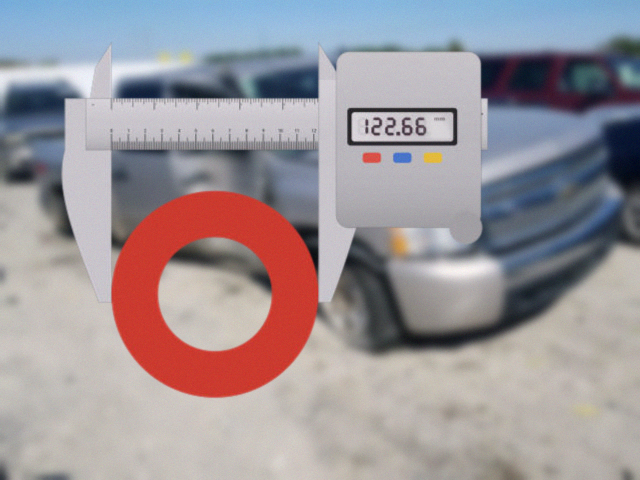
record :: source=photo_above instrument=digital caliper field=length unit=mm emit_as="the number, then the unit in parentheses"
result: 122.66 (mm)
